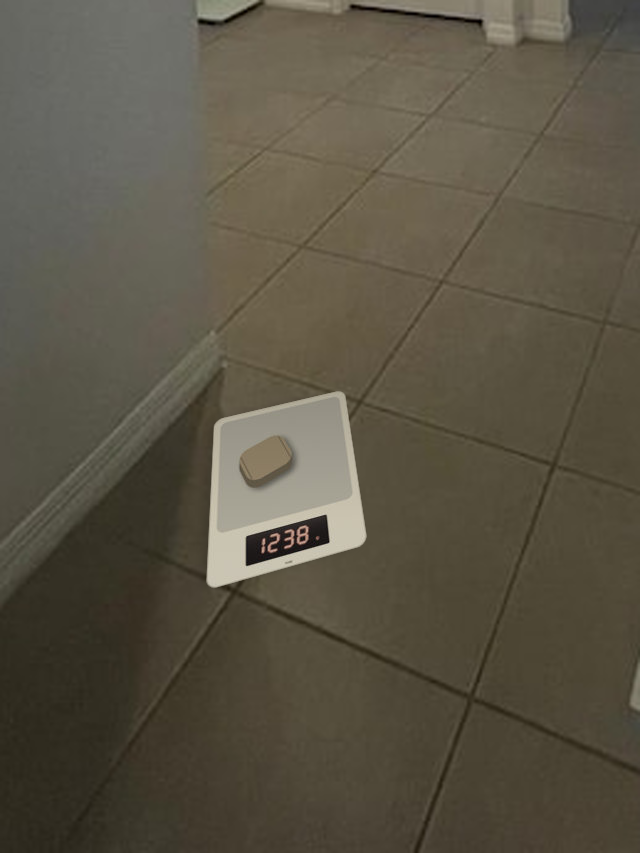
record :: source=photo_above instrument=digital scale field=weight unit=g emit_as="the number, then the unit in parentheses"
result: 1238 (g)
